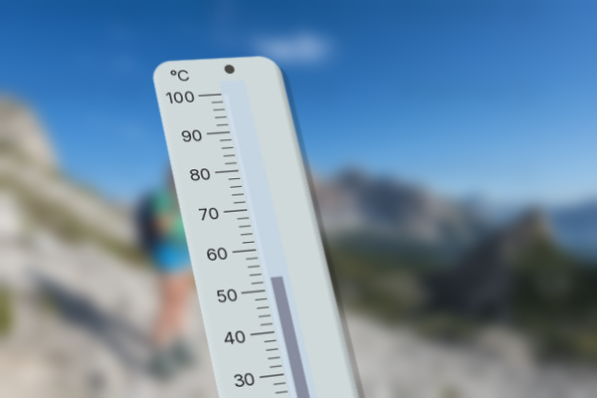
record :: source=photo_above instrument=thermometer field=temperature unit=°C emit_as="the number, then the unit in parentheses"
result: 53 (°C)
